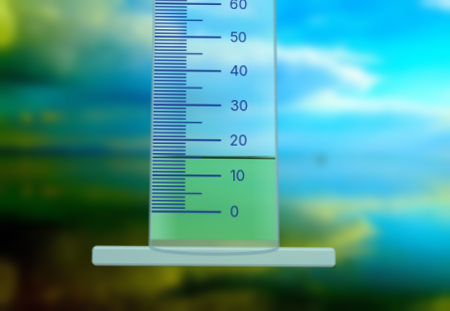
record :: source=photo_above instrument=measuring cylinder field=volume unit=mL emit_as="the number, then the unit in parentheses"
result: 15 (mL)
